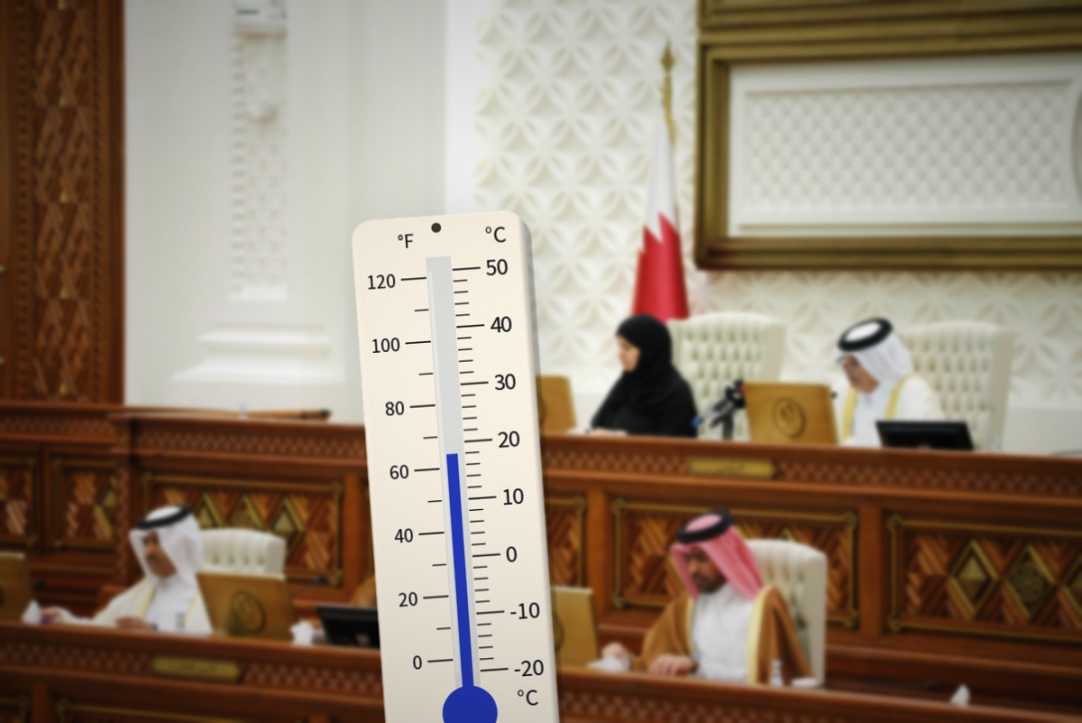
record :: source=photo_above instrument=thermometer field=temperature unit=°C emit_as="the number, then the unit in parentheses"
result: 18 (°C)
